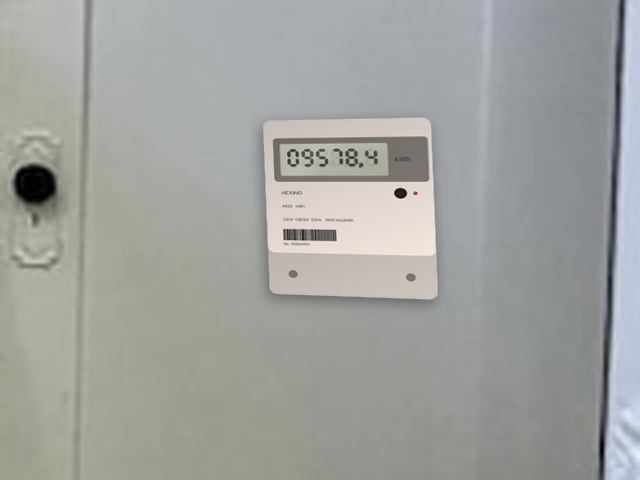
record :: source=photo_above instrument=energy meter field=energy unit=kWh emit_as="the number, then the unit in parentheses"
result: 9578.4 (kWh)
